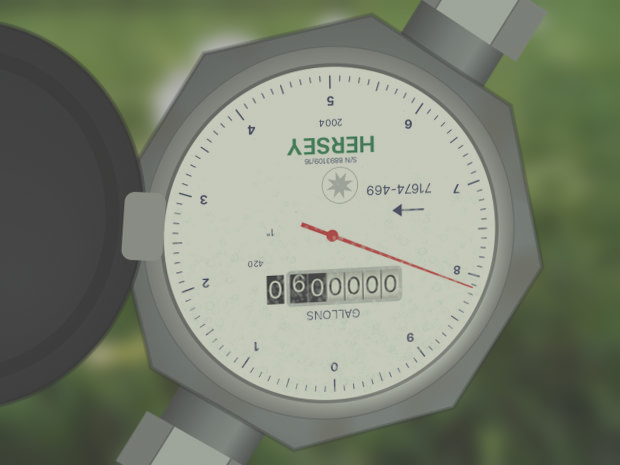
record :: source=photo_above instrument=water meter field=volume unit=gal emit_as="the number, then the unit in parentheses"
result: 88.1 (gal)
